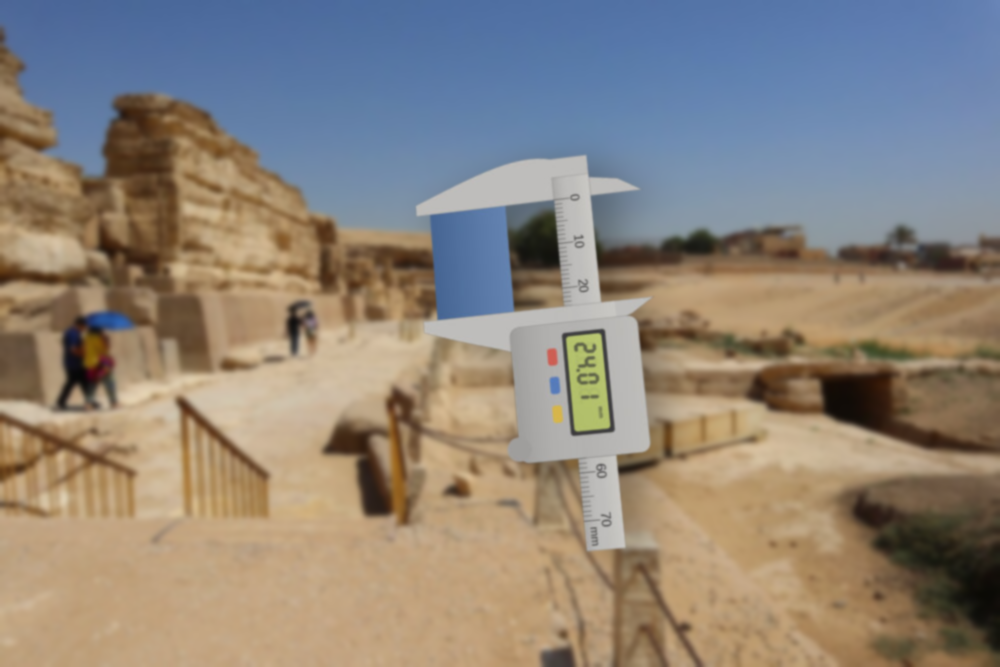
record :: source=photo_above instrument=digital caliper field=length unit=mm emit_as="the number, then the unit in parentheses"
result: 24.01 (mm)
